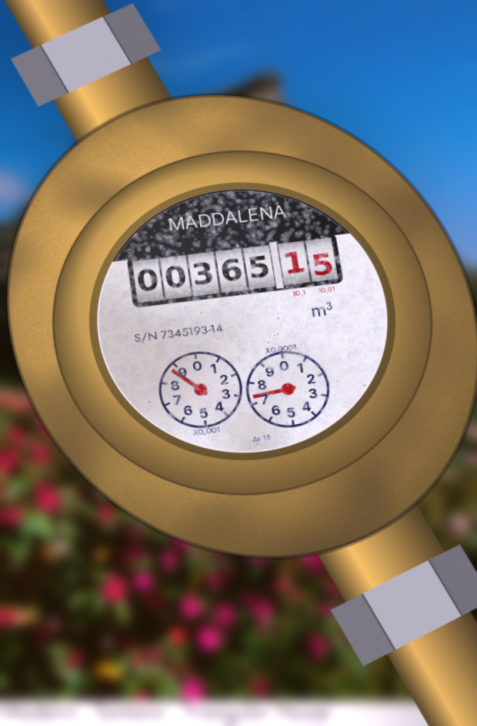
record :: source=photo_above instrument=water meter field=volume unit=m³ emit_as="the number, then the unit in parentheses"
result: 365.1487 (m³)
